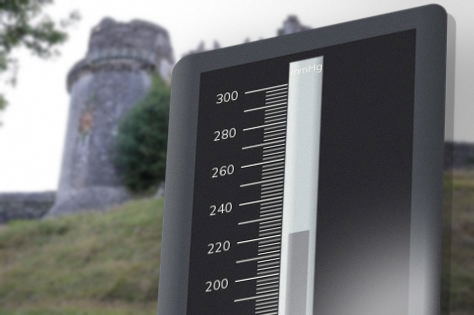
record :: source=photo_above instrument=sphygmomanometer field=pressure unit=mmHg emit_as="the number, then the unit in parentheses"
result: 220 (mmHg)
